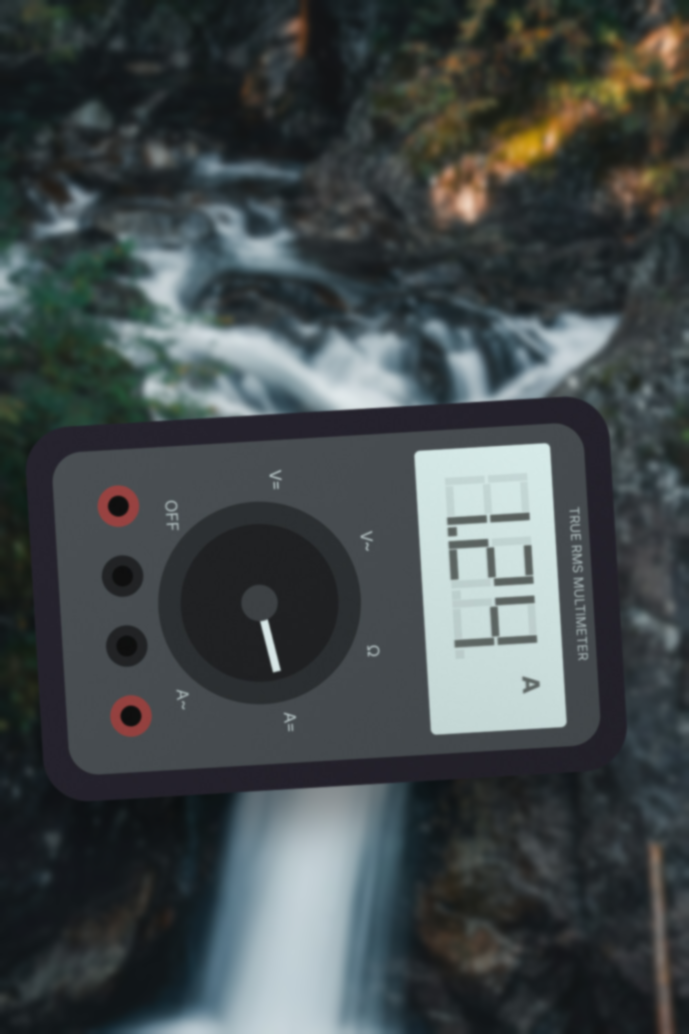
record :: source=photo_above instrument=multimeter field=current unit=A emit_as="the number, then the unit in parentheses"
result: 1.24 (A)
